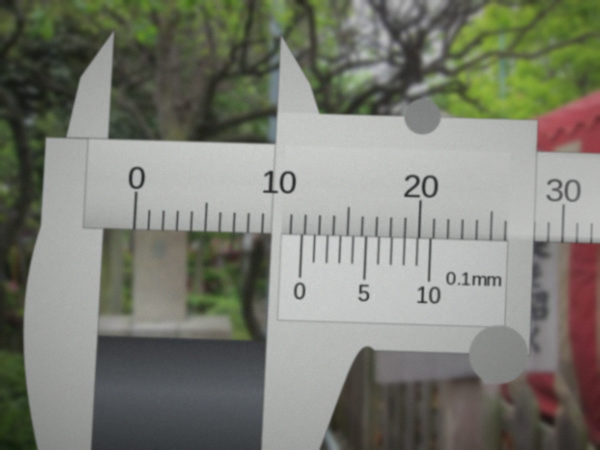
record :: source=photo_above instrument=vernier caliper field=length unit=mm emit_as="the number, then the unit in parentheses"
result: 11.8 (mm)
